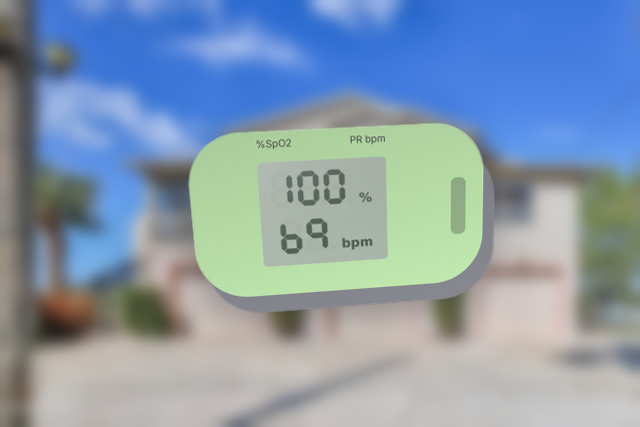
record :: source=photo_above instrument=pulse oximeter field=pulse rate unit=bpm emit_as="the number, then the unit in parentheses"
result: 69 (bpm)
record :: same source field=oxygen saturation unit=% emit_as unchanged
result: 100 (%)
